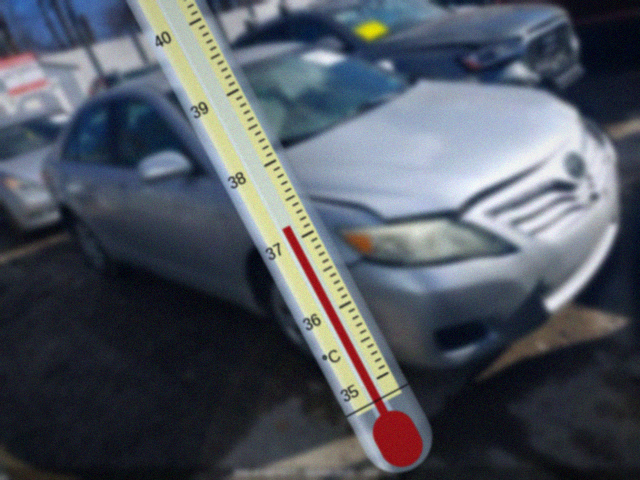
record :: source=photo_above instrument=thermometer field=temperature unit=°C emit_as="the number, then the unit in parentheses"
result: 37.2 (°C)
